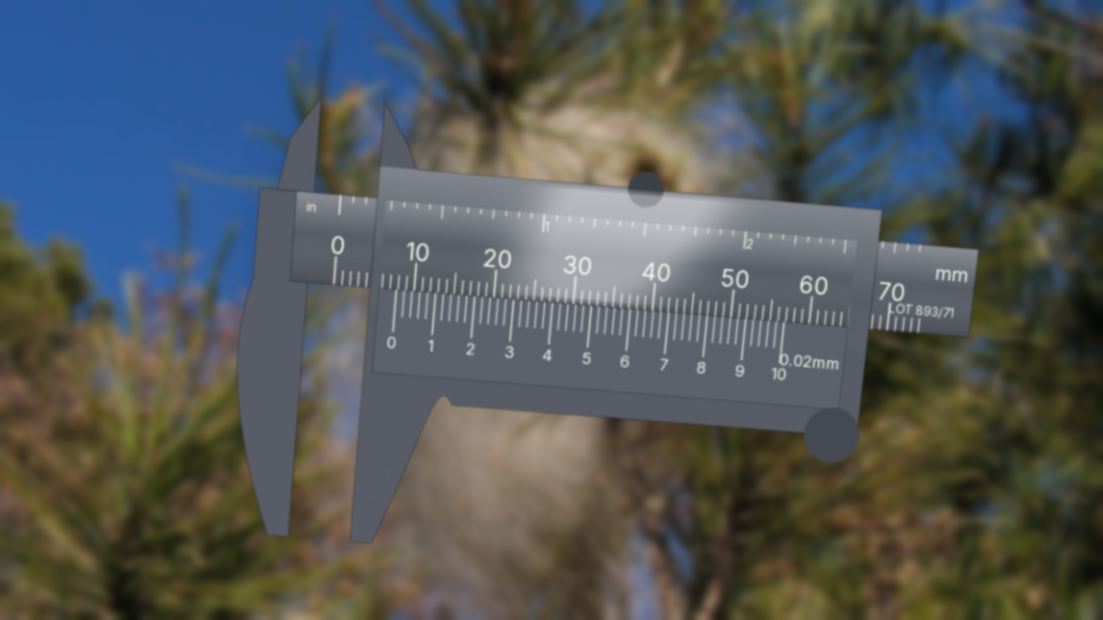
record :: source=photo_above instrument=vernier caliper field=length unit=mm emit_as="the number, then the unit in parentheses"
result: 7.8 (mm)
